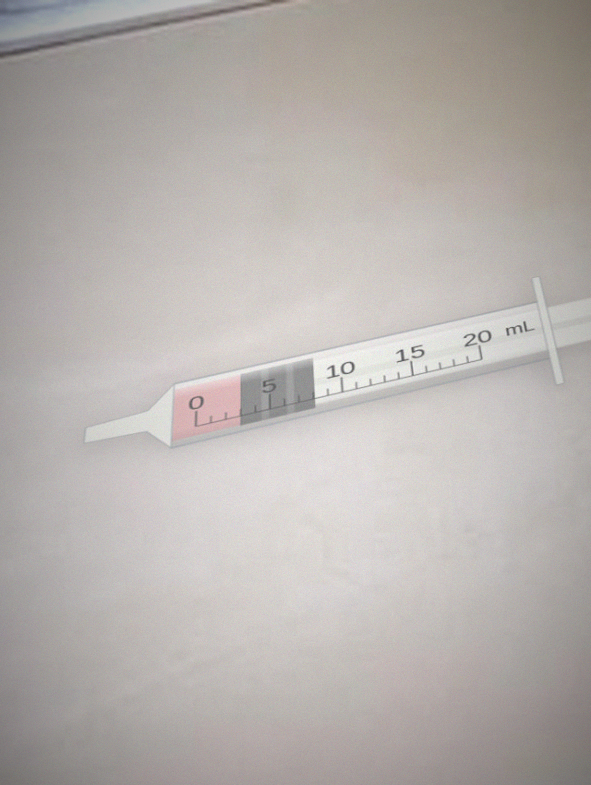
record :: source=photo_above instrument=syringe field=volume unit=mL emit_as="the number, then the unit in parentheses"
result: 3 (mL)
